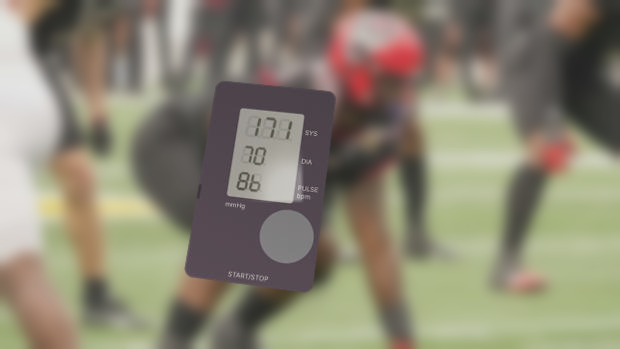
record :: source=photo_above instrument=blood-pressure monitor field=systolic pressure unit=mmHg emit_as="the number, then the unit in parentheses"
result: 171 (mmHg)
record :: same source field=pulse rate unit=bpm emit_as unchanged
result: 86 (bpm)
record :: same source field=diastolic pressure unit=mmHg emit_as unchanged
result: 70 (mmHg)
